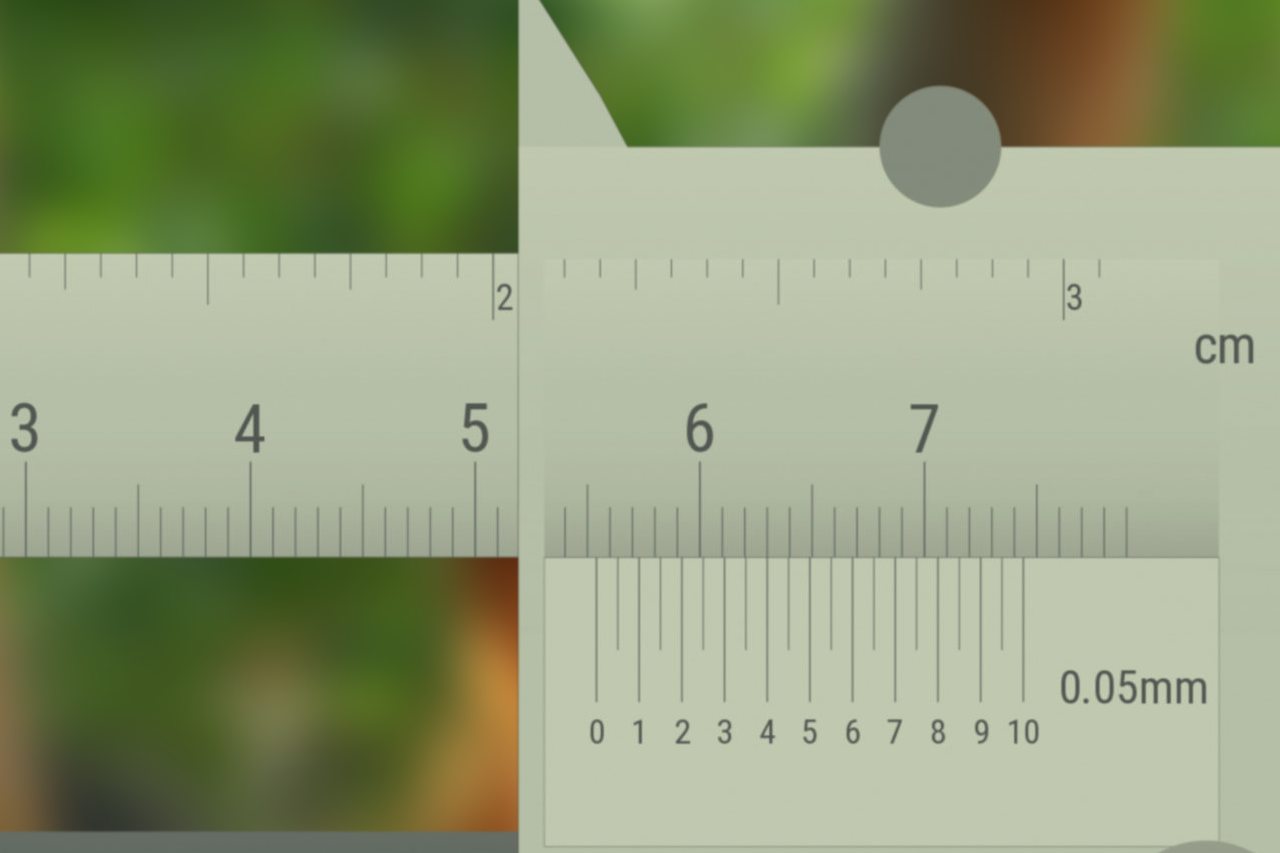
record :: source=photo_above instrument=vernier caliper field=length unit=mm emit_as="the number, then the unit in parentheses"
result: 55.4 (mm)
